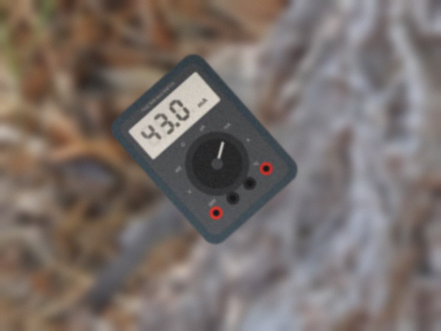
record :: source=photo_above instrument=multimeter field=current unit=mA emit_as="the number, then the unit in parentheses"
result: 43.0 (mA)
